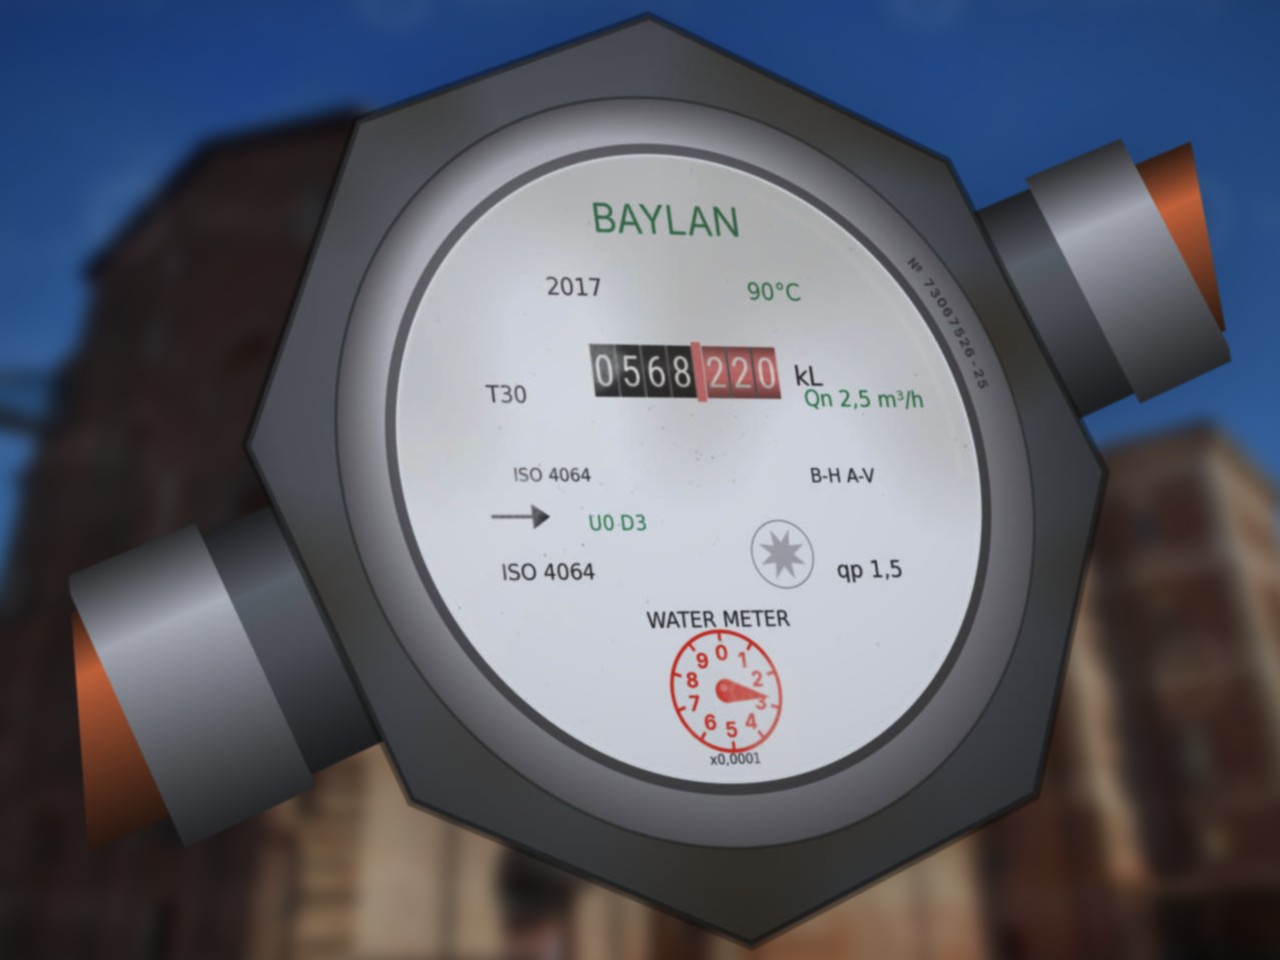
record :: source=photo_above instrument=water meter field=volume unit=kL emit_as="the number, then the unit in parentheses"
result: 568.2202 (kL)
